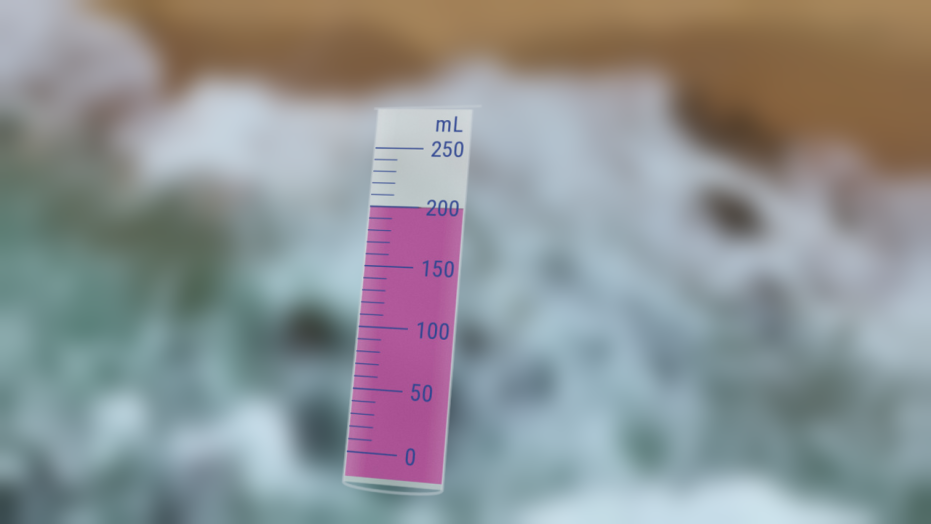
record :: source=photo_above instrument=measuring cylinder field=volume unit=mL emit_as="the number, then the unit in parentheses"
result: 200 (mL)
